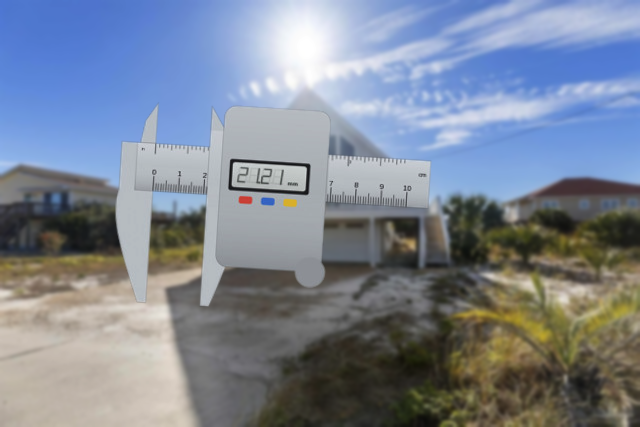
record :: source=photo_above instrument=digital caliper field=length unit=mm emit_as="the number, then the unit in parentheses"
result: 21.21 (mm)
